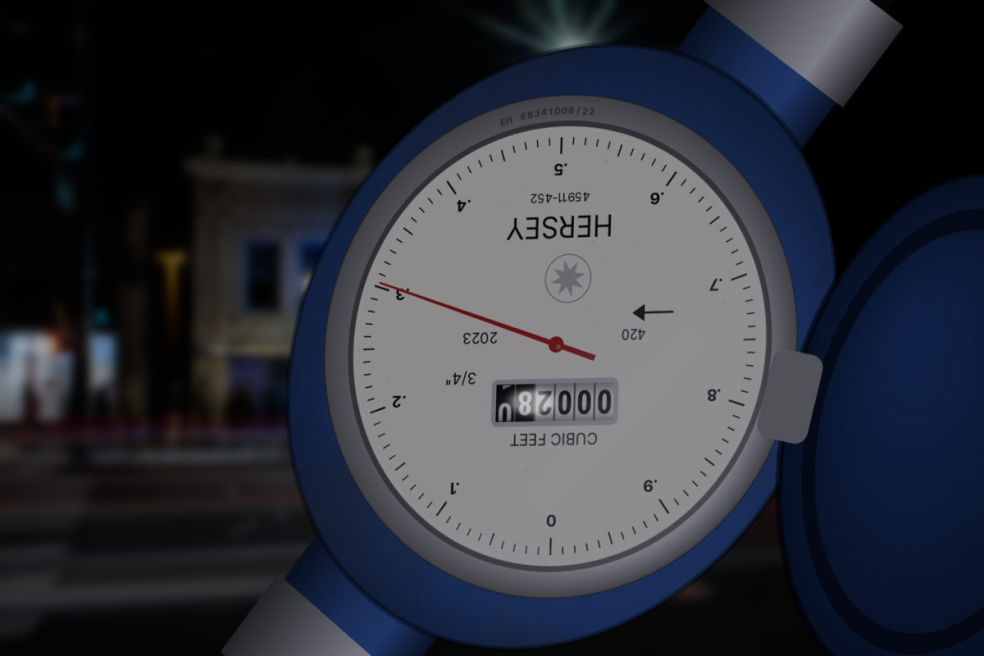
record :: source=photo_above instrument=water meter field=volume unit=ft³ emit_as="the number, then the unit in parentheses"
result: 280.30 (ft³)
